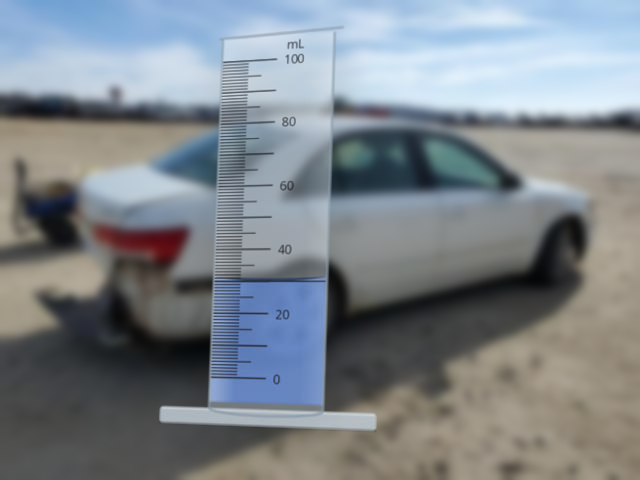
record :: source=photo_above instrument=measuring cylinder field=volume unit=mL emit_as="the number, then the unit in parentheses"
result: 30 (mL)
